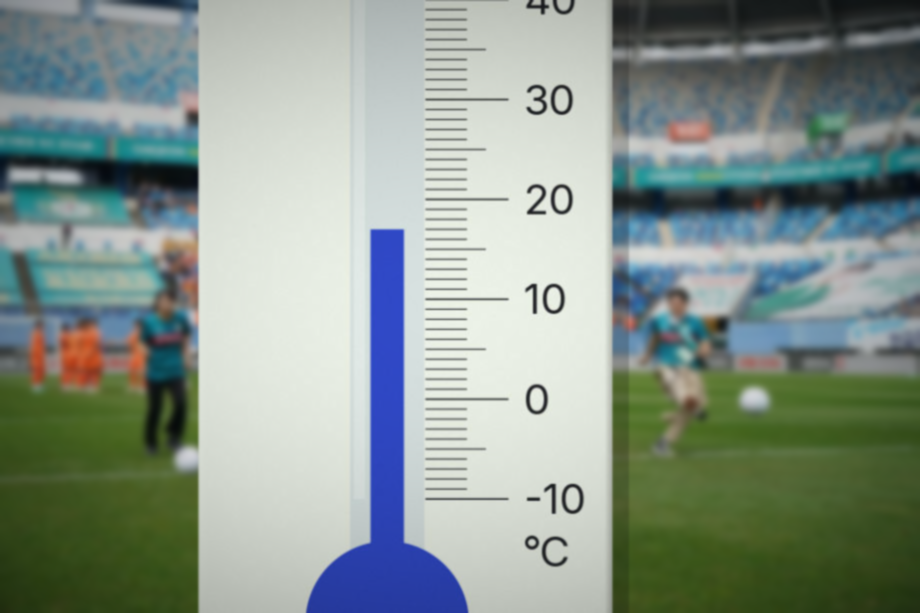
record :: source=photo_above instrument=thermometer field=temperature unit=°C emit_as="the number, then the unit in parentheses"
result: 17 (°C)
